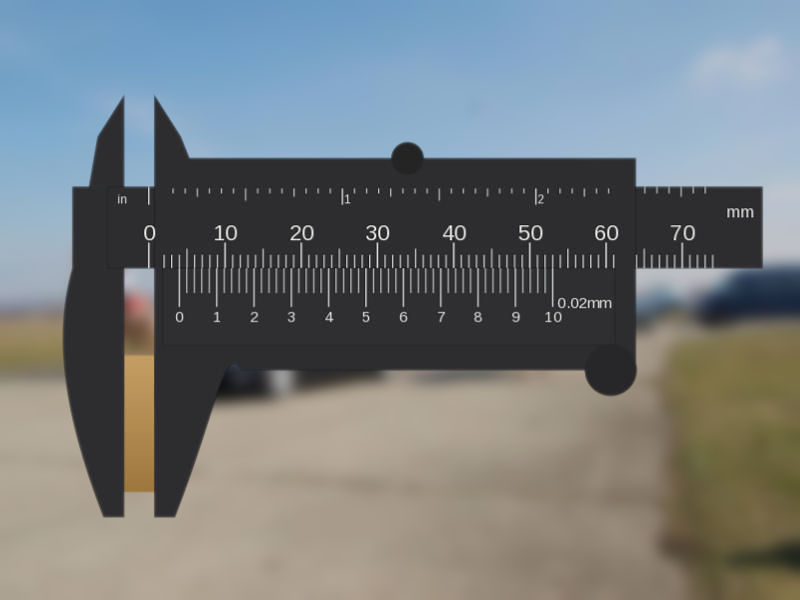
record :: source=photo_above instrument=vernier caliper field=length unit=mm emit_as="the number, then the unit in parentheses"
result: 4.0 (mm)
